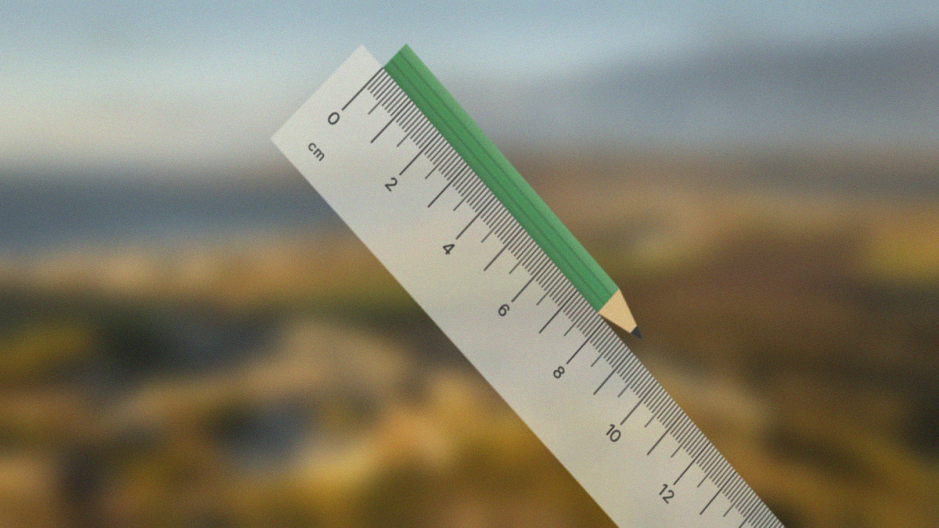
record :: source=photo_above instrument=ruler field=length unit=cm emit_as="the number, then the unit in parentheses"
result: 9 (cm)
